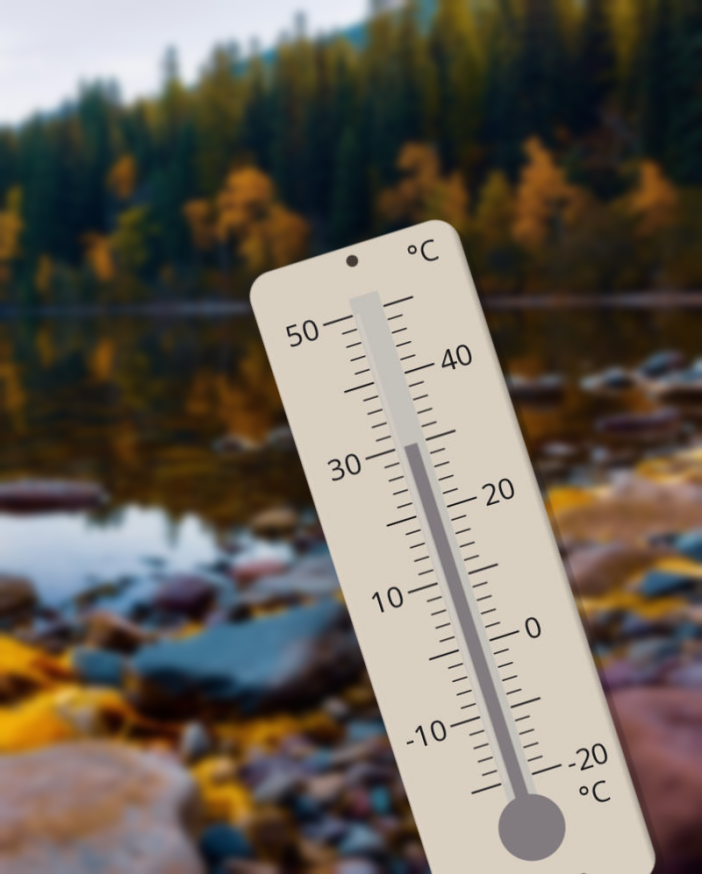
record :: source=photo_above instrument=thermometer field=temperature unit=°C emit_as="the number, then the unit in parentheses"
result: 30 (°C)
